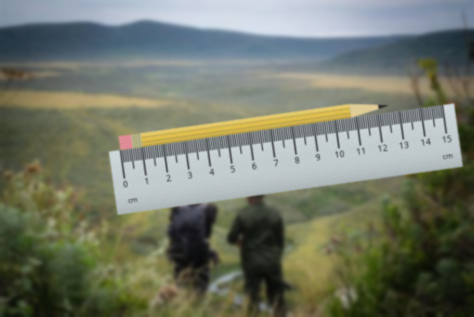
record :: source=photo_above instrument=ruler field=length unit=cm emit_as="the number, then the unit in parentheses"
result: 12.5 (cm)
